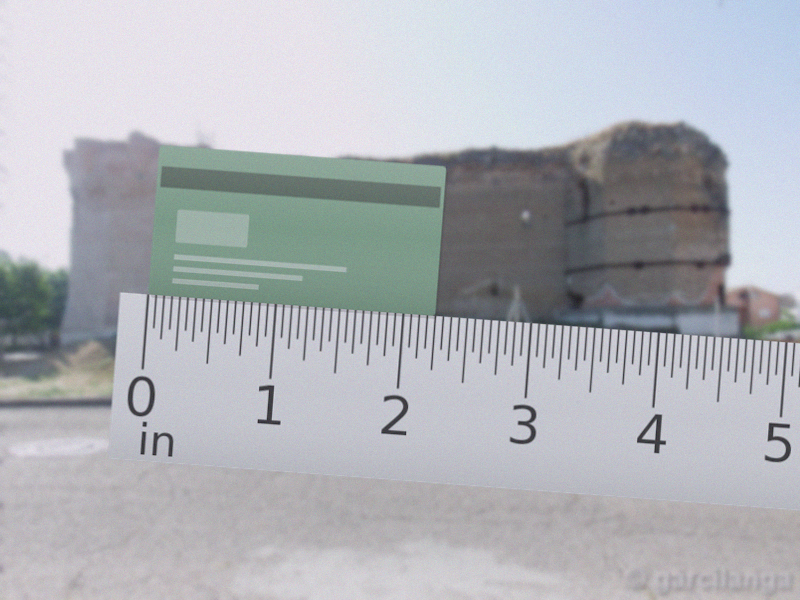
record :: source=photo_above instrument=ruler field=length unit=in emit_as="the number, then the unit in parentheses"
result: 2.25 (in)
